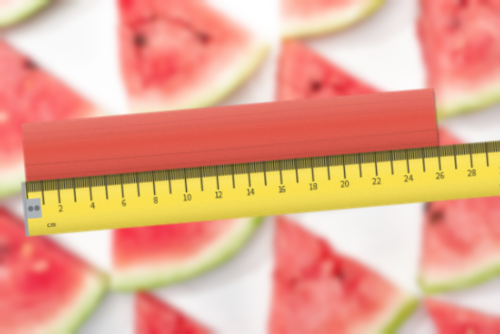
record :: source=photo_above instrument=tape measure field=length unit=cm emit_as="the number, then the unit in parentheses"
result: 26 (cm)
